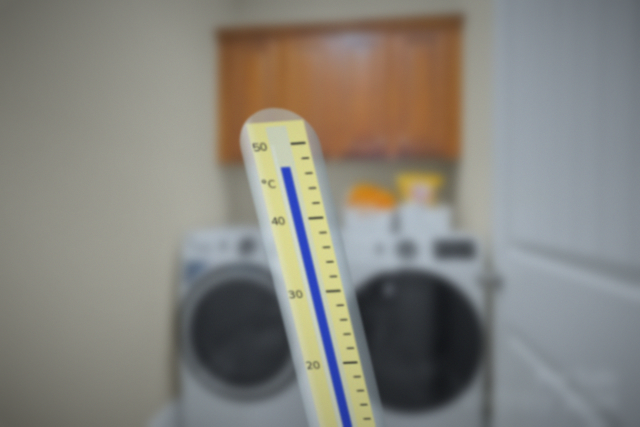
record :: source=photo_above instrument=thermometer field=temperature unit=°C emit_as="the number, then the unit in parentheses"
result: 47 (°C)
